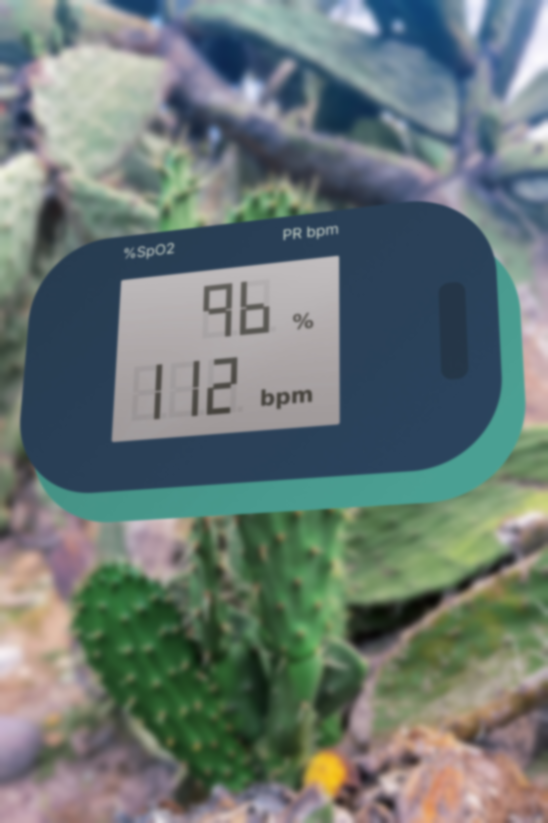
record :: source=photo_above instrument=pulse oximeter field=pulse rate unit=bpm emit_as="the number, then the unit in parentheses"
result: 112 (bpm)
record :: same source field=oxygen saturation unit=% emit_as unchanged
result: 96 (%)
